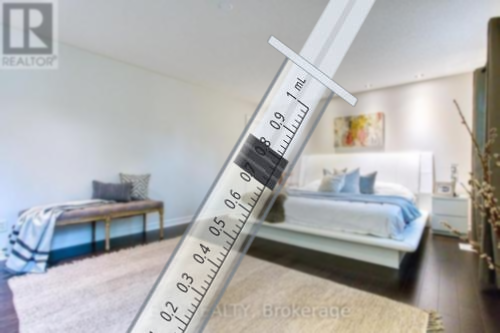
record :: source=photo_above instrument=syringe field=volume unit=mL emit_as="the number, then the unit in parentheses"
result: 0.7 (mL)
